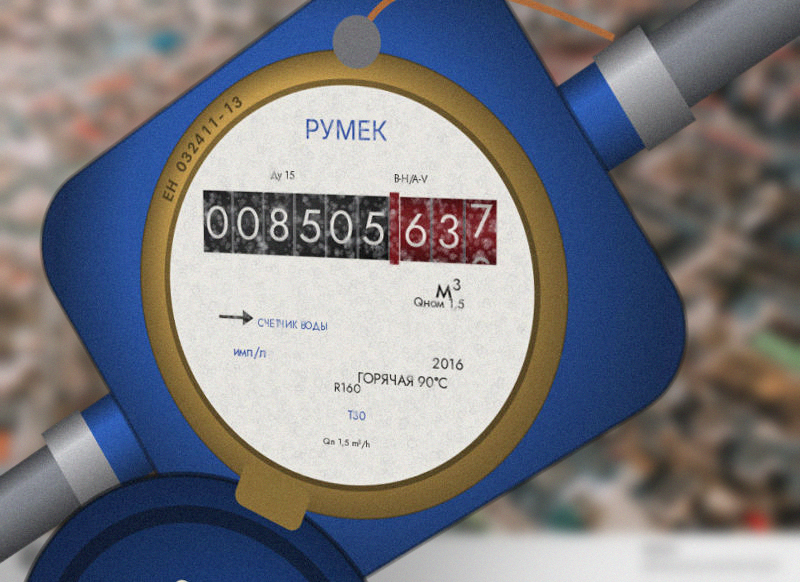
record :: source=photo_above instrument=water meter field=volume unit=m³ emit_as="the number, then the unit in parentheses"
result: 8505.637 (m³)
